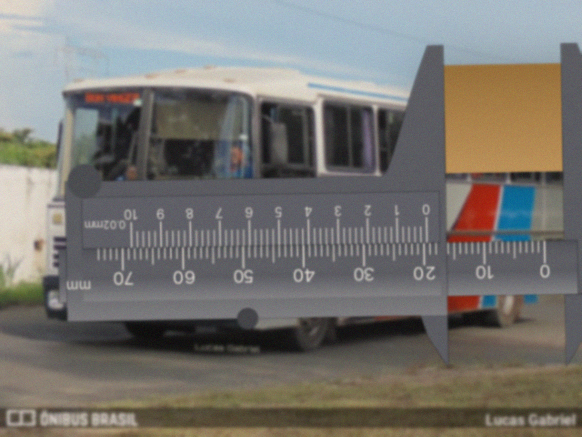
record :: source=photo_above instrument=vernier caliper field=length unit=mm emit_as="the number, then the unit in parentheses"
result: 19.5 (mm)
